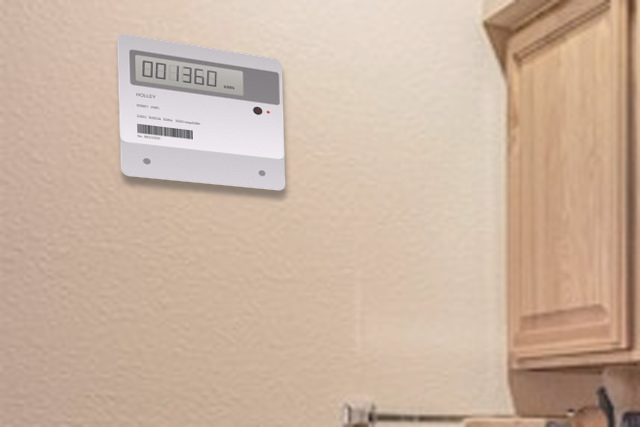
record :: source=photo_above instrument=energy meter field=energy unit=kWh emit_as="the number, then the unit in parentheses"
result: 1360 (kWh)
